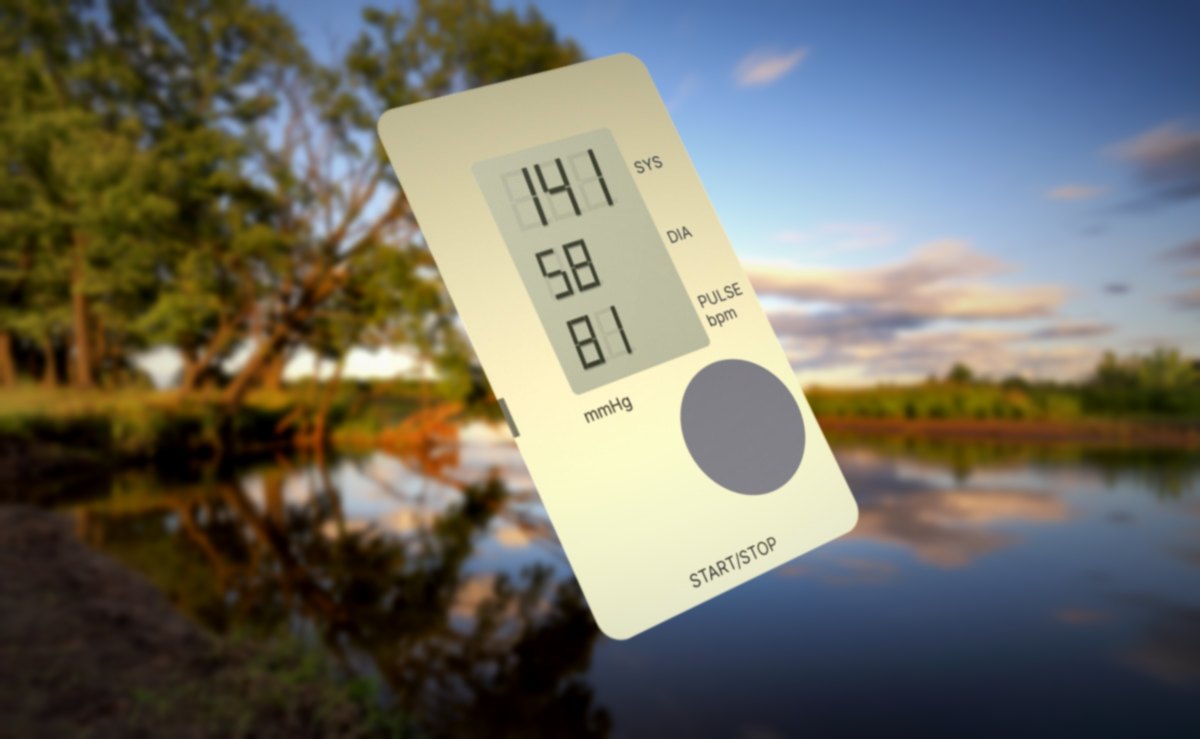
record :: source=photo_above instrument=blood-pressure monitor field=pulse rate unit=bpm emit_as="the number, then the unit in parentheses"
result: 81 (bpm)
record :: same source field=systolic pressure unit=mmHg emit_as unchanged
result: 141 (mmHg)
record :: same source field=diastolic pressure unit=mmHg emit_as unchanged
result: 58 (mmHg)
